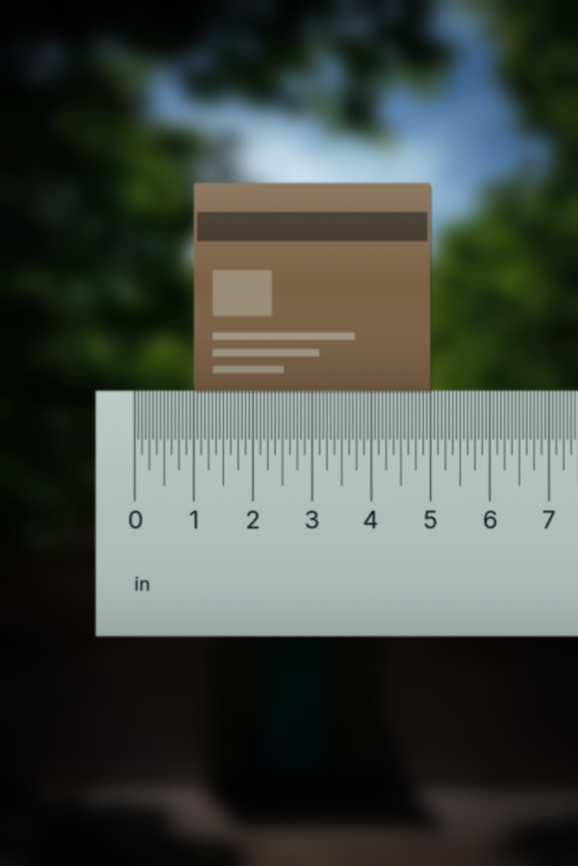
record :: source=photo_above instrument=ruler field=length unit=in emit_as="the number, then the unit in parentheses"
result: 4 (in)
